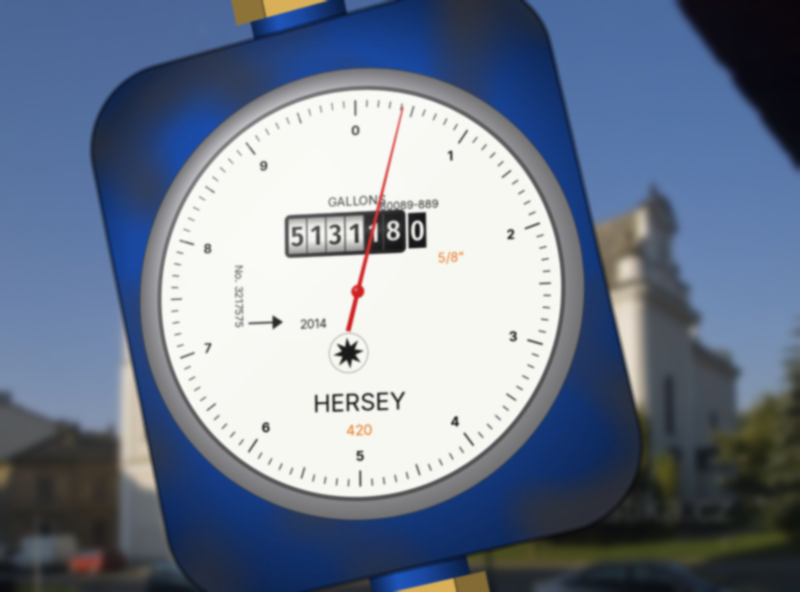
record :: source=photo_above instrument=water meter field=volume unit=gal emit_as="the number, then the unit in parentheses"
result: 5131180.4 (gal)
